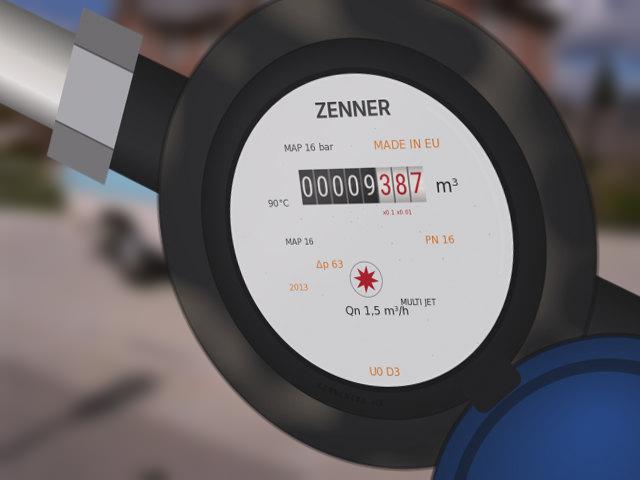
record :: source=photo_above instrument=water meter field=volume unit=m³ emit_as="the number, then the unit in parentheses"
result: 9.387 (m³)
